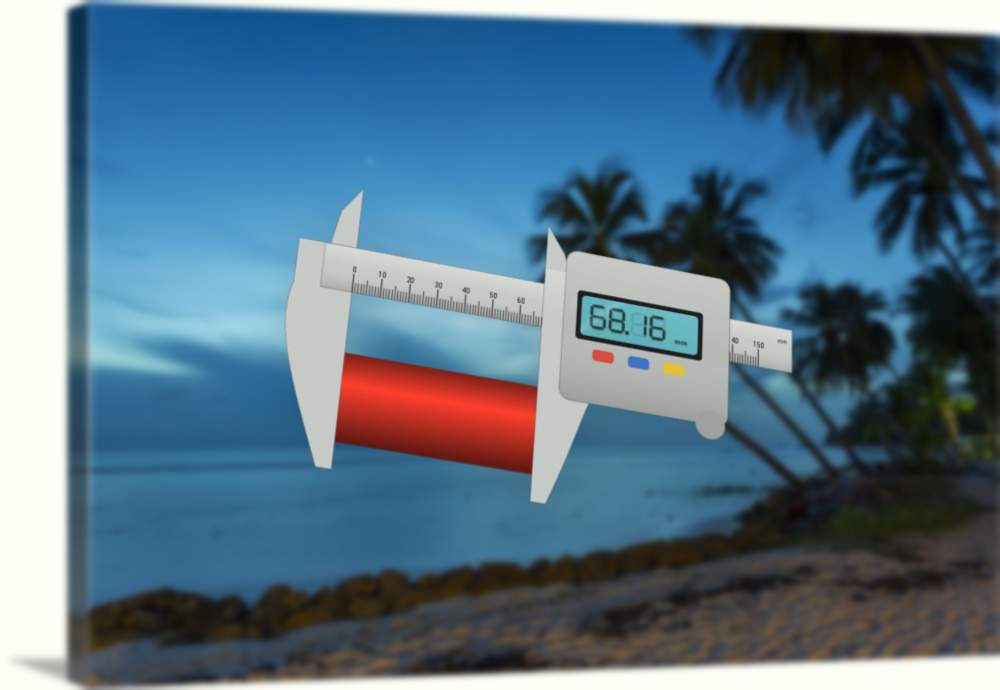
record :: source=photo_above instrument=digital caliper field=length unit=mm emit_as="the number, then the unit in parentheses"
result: 68.16 (mm)
